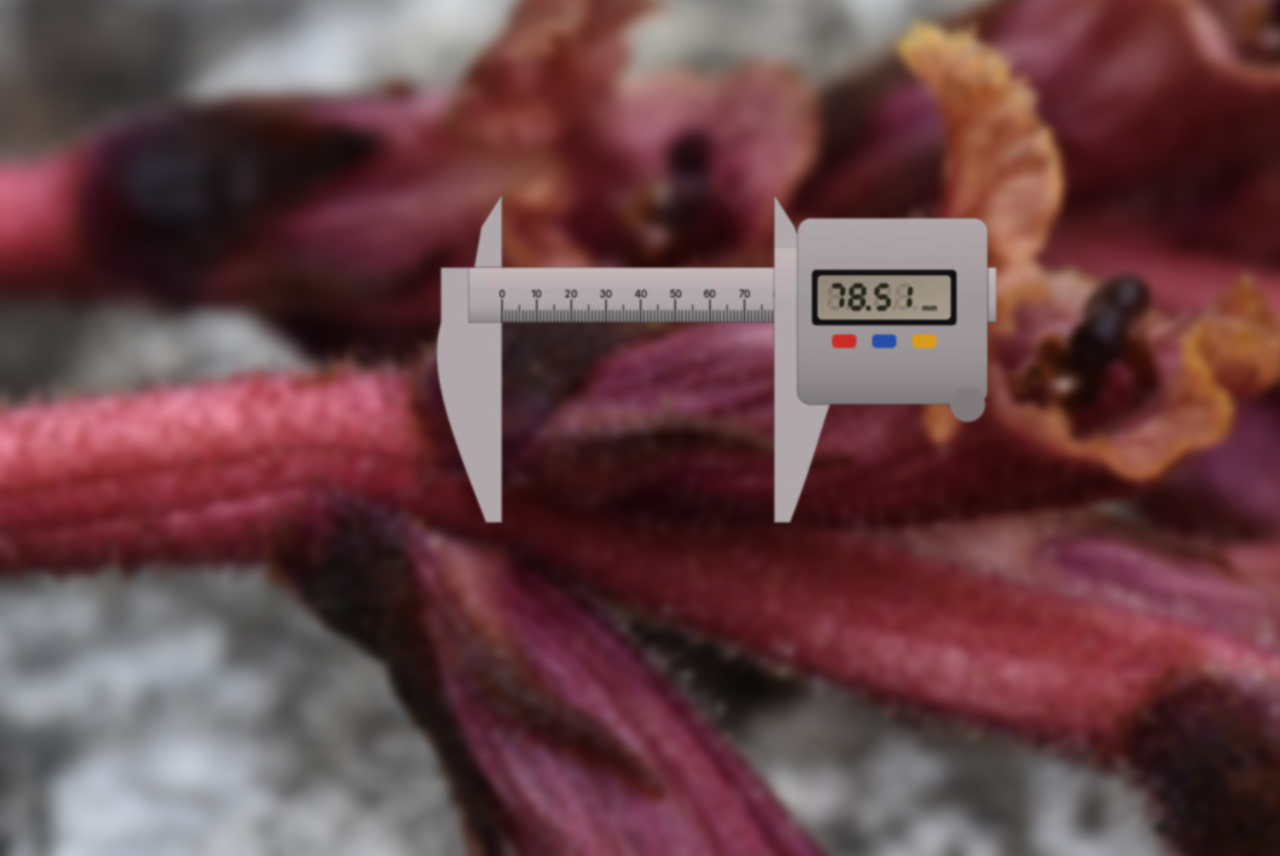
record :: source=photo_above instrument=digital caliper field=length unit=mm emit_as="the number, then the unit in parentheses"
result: 78.51 (mm)
